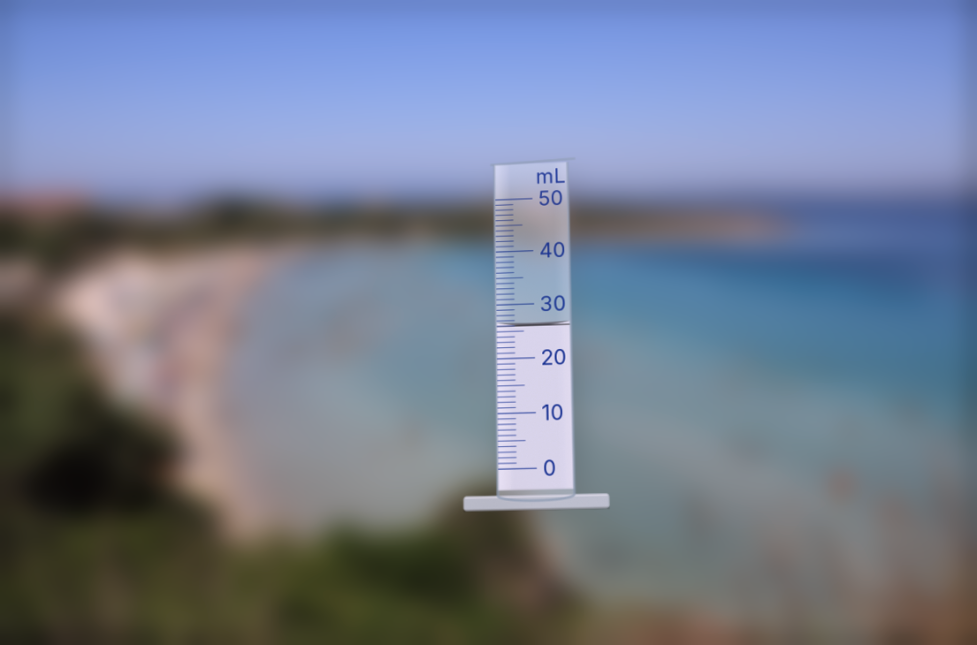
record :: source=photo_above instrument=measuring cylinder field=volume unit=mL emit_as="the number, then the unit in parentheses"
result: 26 (mL)
